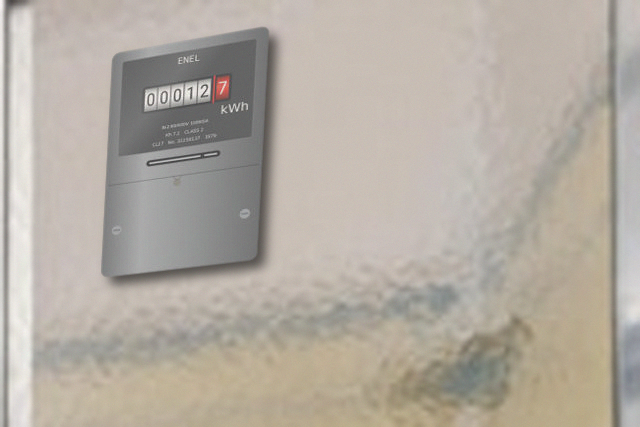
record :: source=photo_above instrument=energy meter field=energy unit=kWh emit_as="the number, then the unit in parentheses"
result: 12.7 (kWh)
